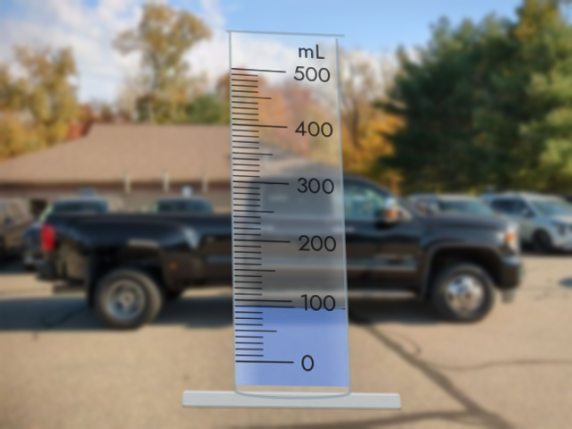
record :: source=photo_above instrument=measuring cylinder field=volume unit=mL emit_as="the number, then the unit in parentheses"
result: 90 (mL)
